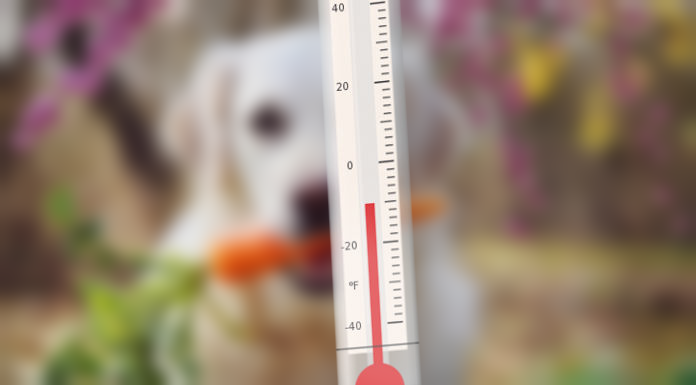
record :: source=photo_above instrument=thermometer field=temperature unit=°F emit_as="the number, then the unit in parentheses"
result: -10 (°F)
